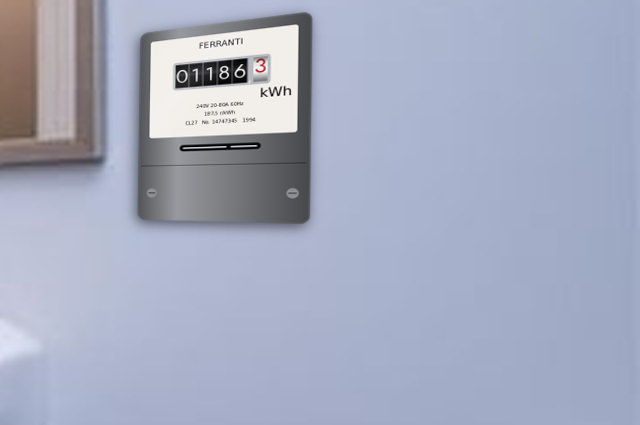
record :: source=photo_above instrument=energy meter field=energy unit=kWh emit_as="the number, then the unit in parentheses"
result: 1186.3 (kWh)
